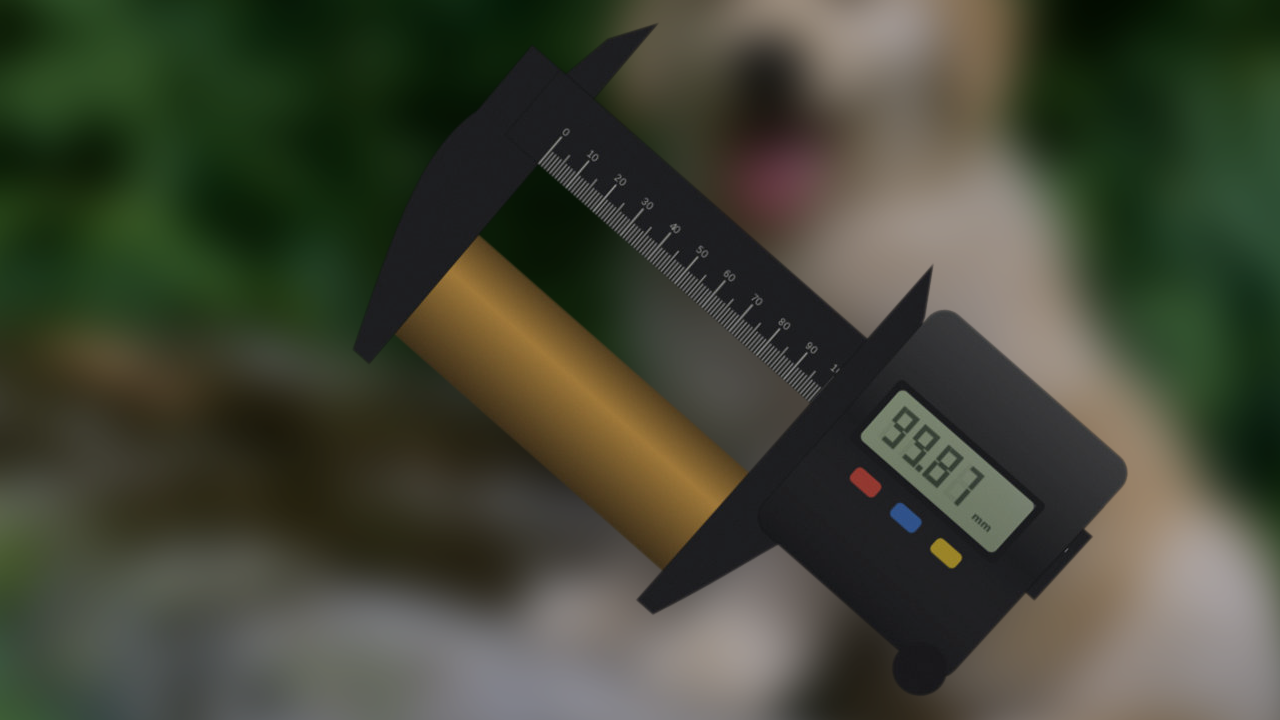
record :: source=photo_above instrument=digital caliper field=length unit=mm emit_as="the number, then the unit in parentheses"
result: 99.87 (mm)
